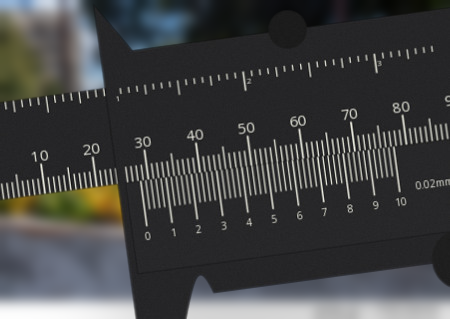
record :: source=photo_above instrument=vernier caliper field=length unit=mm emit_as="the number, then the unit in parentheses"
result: 28.5 (mm)
